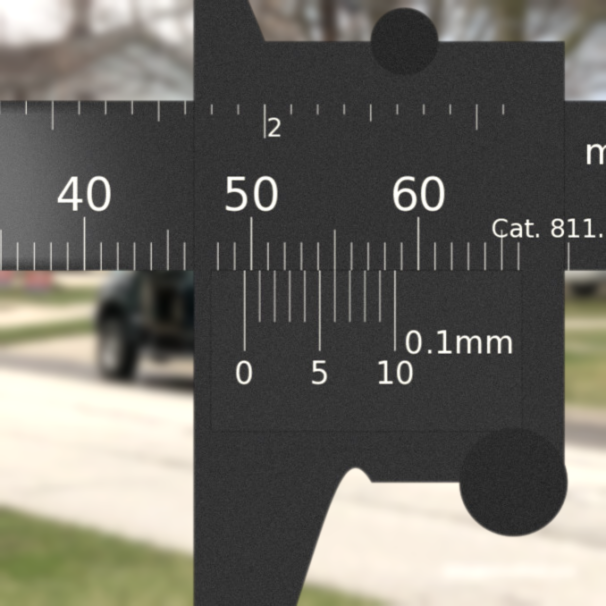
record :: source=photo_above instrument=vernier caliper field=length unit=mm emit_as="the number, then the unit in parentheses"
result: 49.6 (mm)
